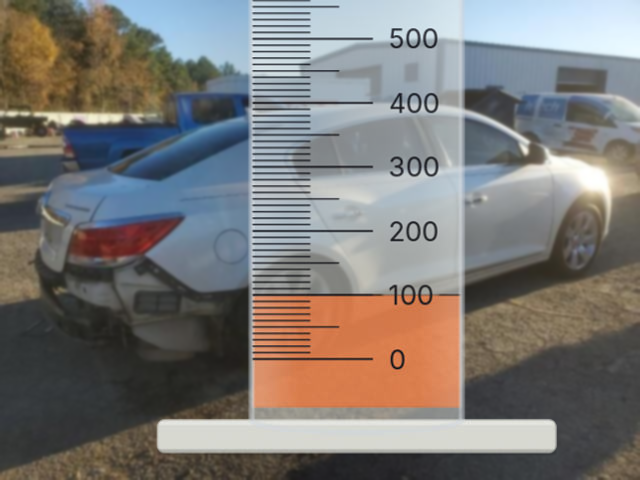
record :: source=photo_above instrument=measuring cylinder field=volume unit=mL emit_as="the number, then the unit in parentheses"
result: 100 (mL)
